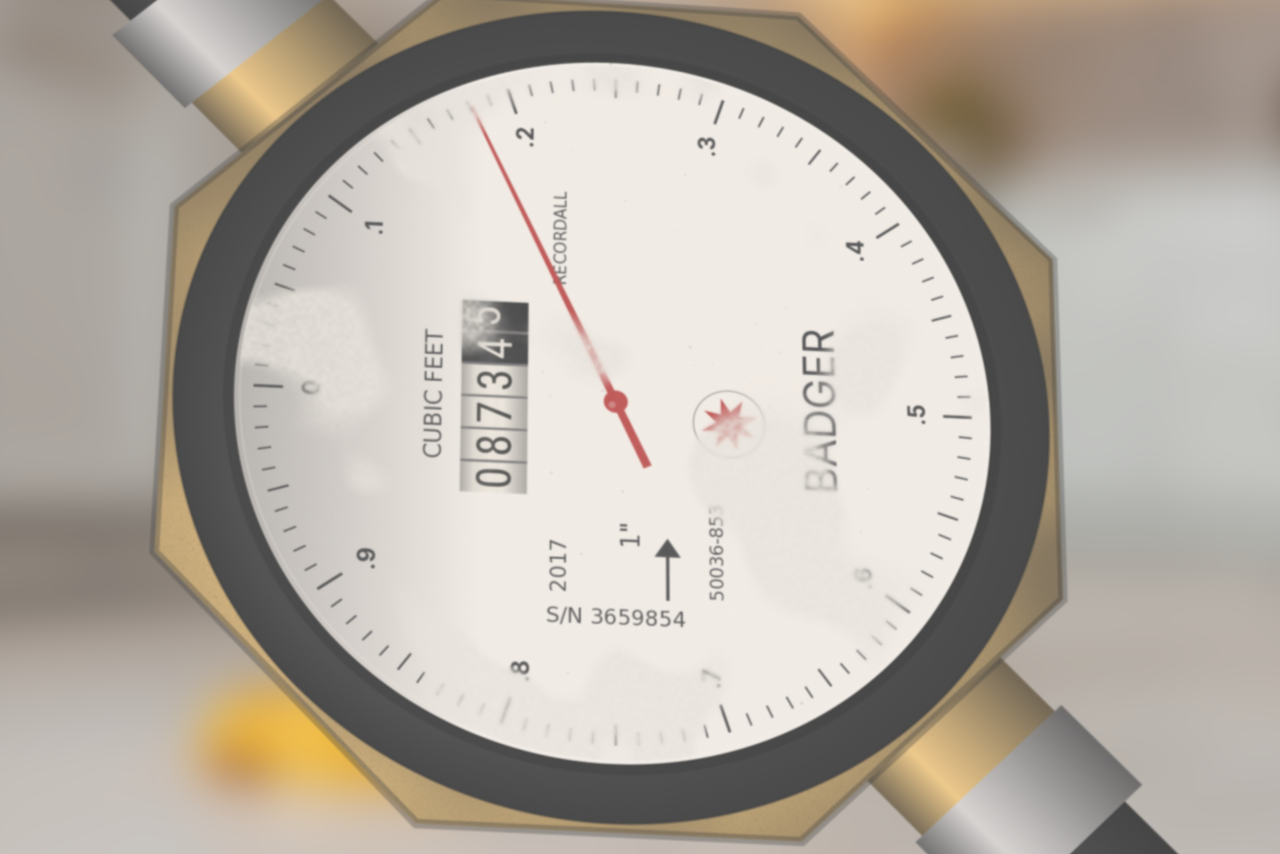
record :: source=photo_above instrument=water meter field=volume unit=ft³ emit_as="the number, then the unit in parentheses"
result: 87345.18 (ft³)
